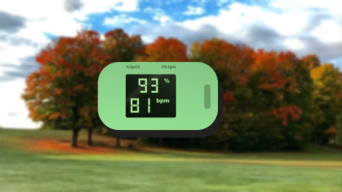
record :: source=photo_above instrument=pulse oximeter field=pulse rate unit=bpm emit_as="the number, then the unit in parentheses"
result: 81 (bpm)
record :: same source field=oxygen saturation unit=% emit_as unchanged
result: 93 (%)
